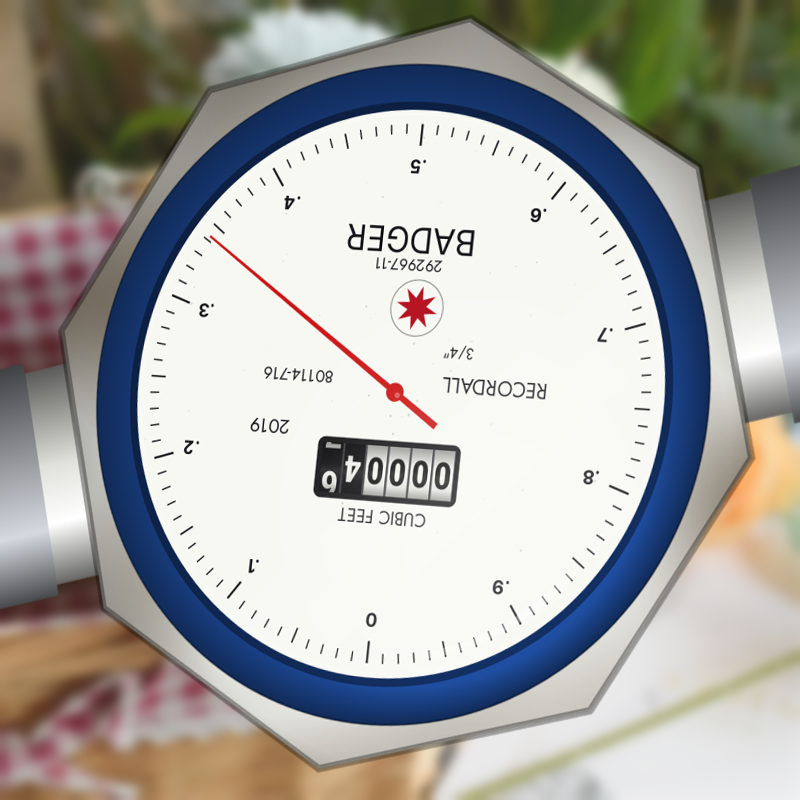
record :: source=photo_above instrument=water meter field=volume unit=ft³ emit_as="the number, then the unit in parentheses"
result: 46.34 (ft³)
